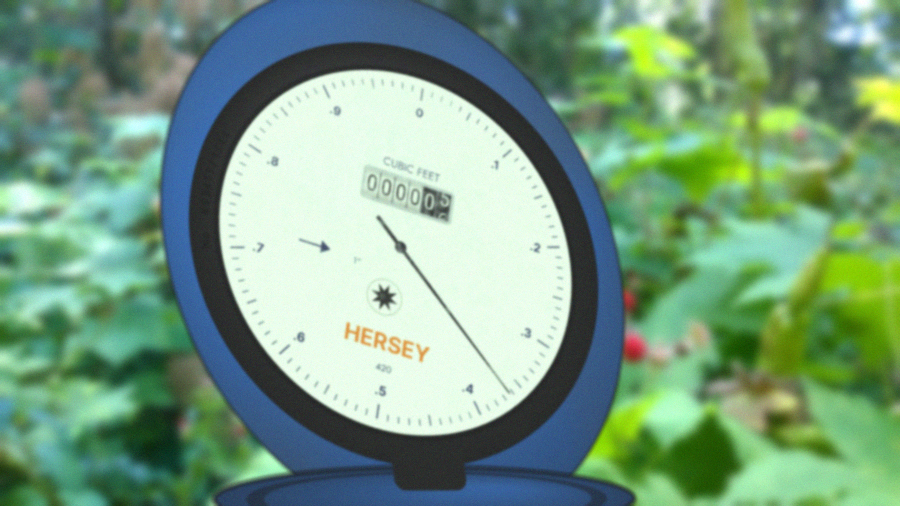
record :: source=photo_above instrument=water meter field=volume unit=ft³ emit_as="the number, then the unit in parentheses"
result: 5.36 (ft³)
